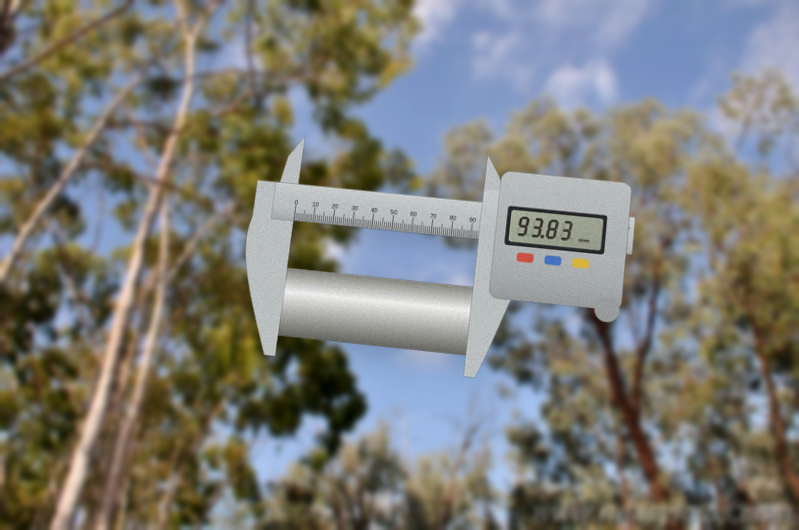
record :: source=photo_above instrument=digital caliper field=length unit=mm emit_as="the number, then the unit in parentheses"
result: 93.83 (mm)
